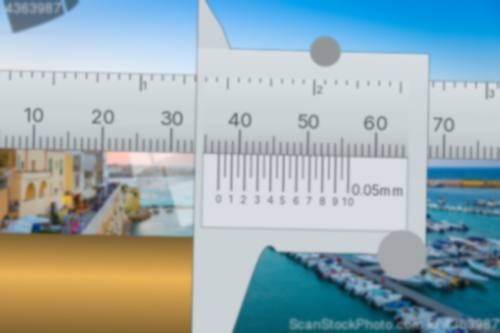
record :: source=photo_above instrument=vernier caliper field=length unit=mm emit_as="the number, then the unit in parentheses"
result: 37.0 (mm)
